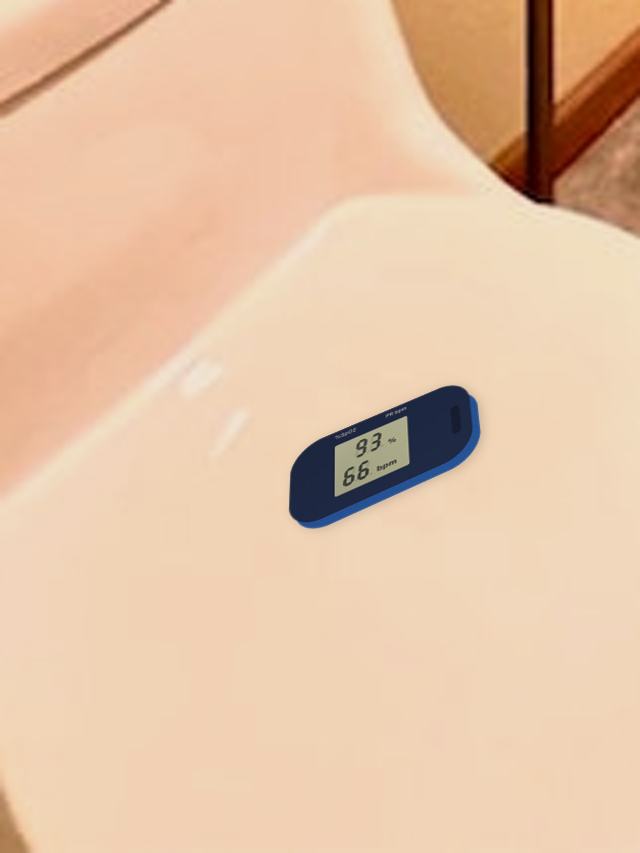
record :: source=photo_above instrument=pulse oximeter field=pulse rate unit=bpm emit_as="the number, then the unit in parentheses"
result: 66 (bpm)
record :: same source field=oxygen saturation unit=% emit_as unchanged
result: 93 (%)
